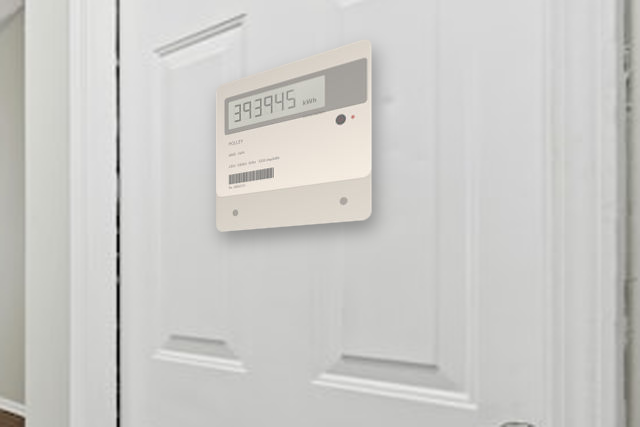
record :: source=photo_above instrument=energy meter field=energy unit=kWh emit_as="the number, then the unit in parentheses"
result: 393945 (kWh)
